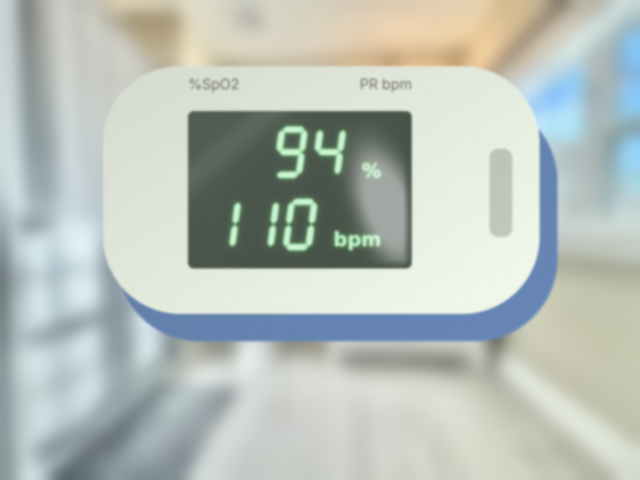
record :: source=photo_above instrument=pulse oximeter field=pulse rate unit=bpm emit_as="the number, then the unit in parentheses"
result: 110 (bpm)
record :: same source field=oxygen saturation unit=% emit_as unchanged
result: 94 (%)
